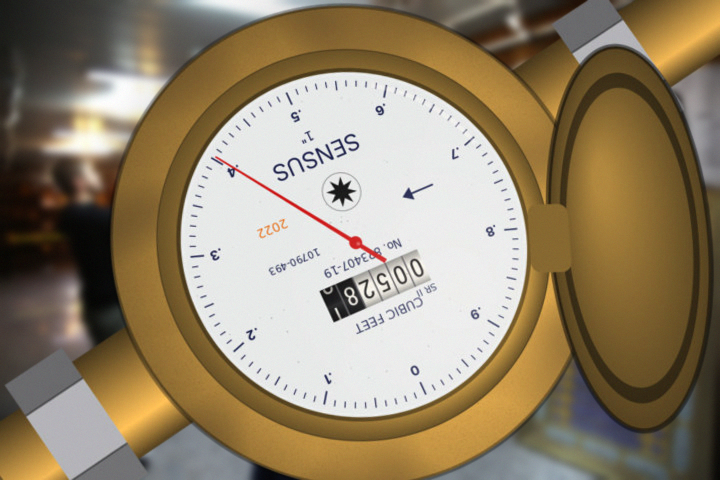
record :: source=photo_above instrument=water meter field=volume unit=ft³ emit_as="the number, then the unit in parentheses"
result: 5281.40 (ft³)
